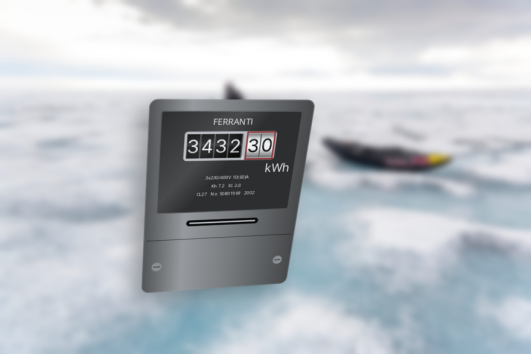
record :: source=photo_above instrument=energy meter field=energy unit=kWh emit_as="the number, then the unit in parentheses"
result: 3432.30 (kWh)
